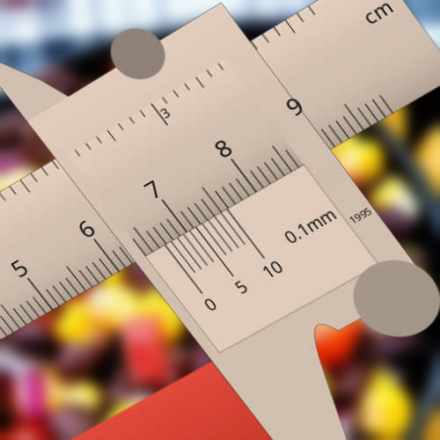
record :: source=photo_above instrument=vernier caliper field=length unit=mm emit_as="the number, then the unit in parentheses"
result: 66.8 (mm)
